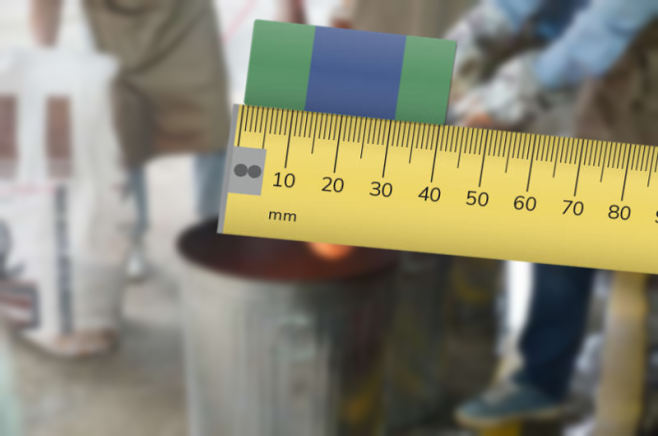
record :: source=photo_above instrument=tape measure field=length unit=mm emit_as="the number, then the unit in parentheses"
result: 41 (mm)
